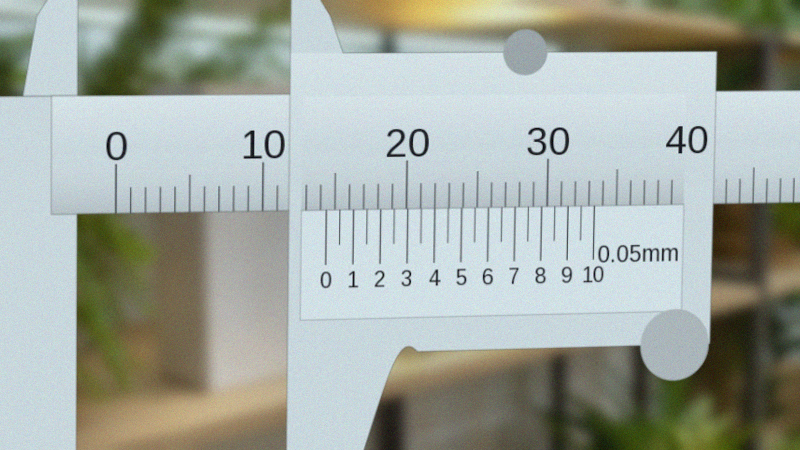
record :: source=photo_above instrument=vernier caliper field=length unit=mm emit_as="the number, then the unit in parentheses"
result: 14.4 (mm)
